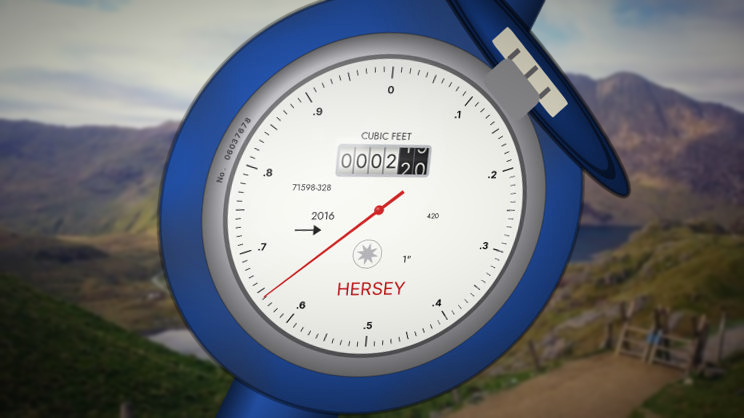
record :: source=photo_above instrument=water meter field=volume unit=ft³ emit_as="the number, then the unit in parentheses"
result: 219.64 (ft³)
